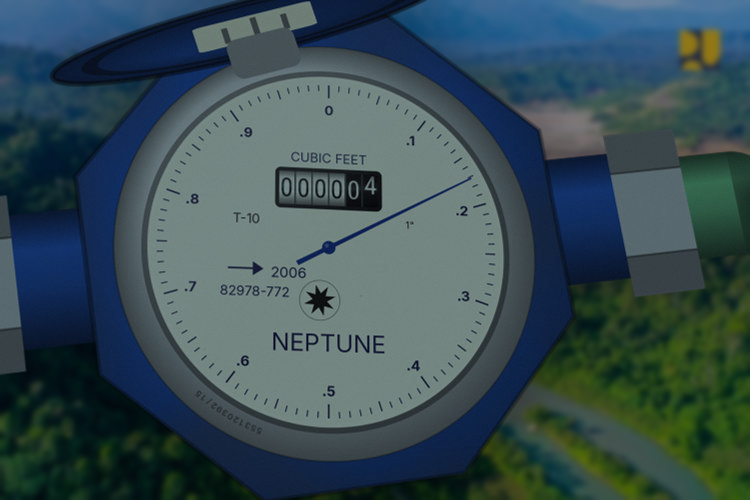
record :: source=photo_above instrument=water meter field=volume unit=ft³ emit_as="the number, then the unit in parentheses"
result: 4.17 (ft³)
